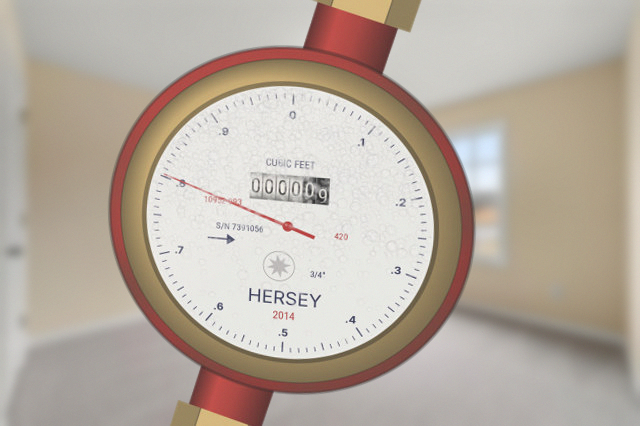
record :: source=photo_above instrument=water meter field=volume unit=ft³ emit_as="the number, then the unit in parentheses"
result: 8.80 (ft³)
